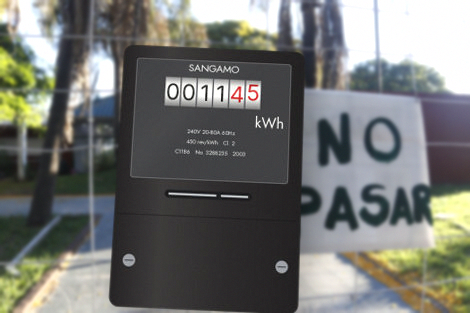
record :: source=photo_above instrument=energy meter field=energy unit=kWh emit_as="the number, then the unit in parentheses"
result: 11.45 (kWh)
